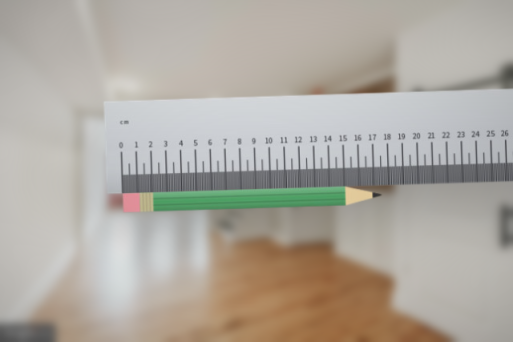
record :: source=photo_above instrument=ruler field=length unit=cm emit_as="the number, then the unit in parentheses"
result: 17.5 (cm)
